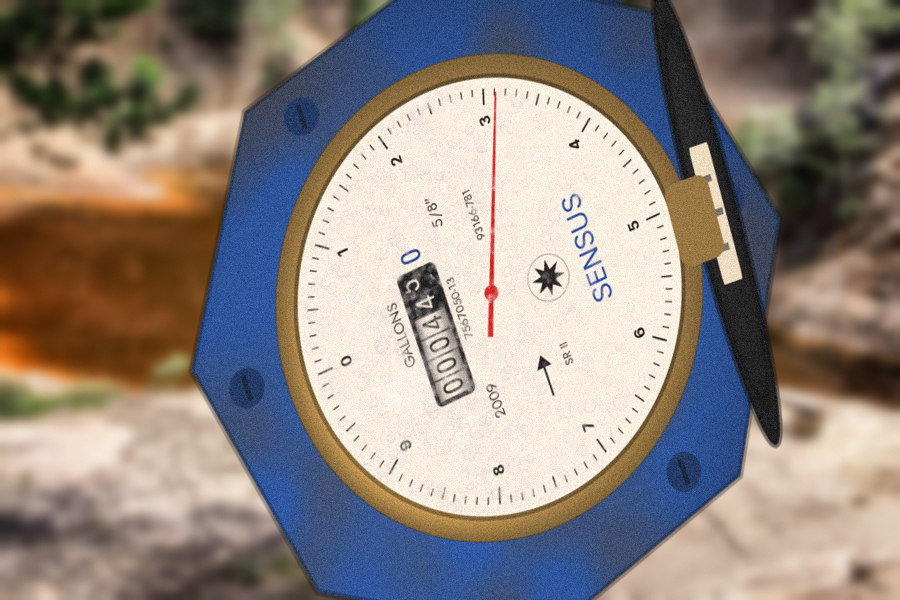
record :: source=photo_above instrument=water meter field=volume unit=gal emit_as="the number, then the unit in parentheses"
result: 4453.1 (gal)
